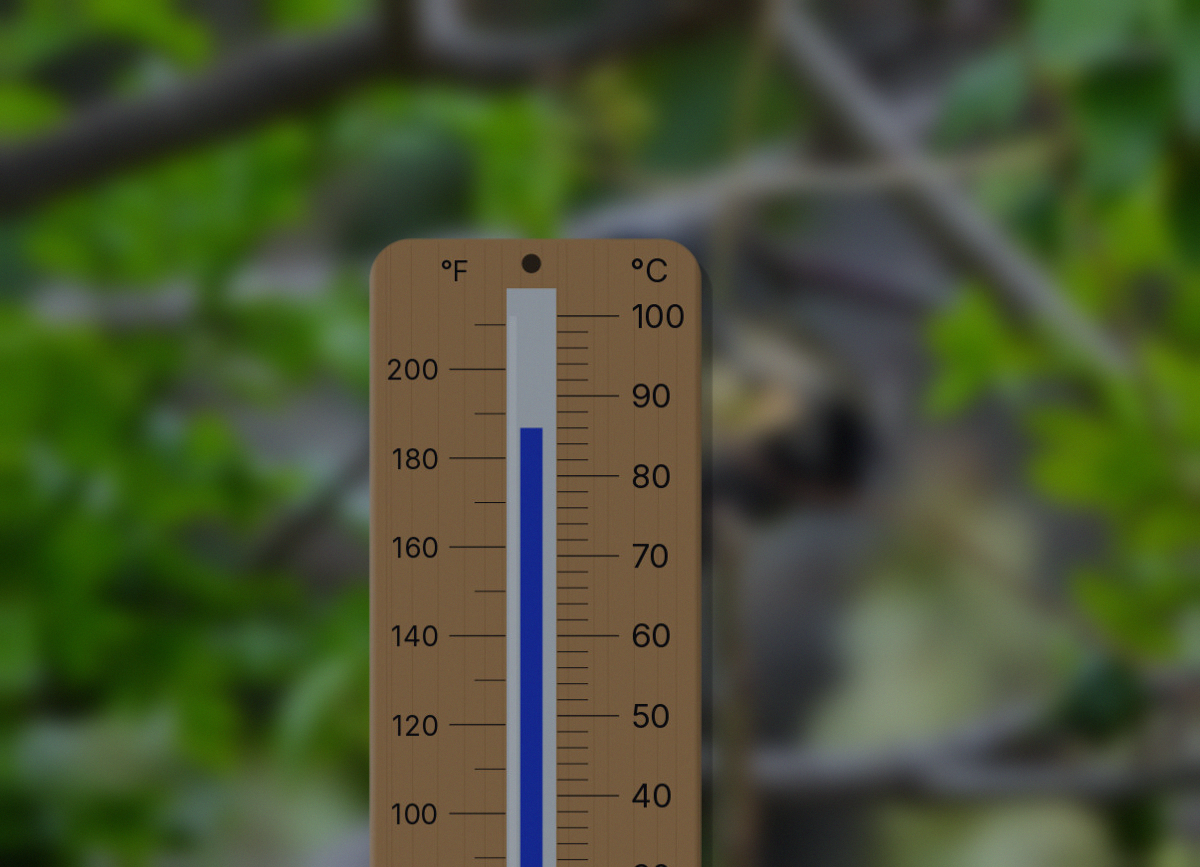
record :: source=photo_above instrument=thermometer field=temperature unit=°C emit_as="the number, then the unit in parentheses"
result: 86 (°C)
